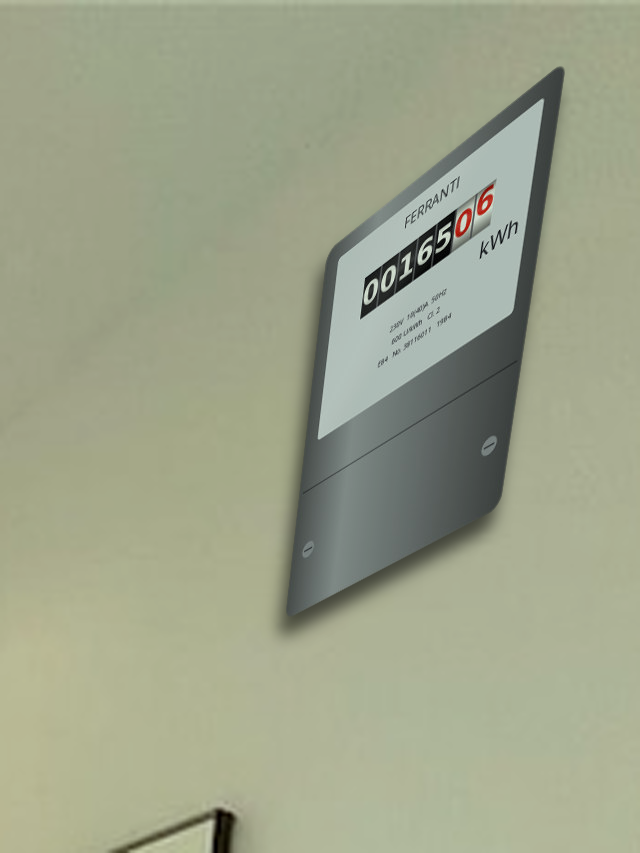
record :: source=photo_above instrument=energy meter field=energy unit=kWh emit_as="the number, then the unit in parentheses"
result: 165.06 (kWh)
